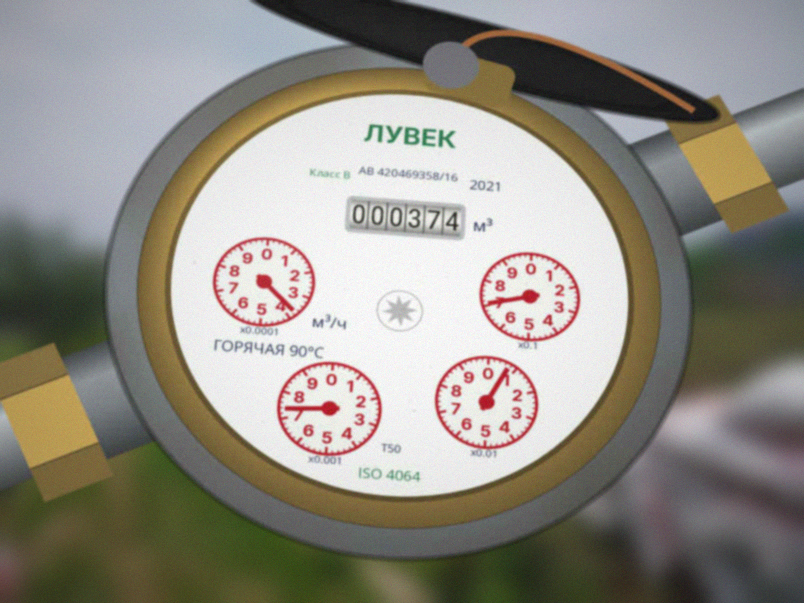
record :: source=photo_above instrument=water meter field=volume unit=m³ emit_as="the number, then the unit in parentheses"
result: 374.7073 (m³)
